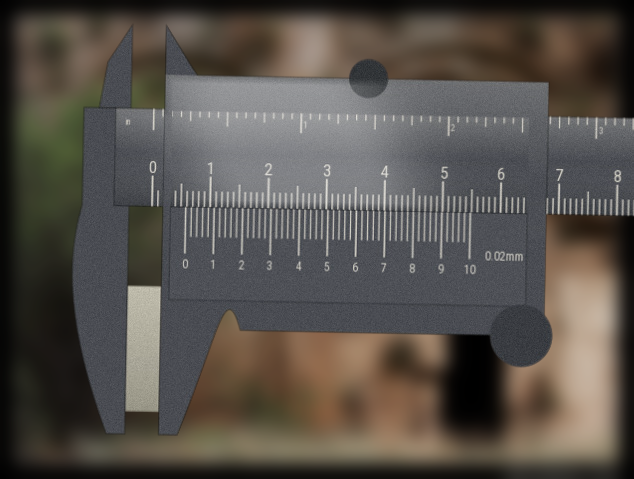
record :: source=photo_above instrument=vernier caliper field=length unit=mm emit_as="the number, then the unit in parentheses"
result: 5.8 (mm)
